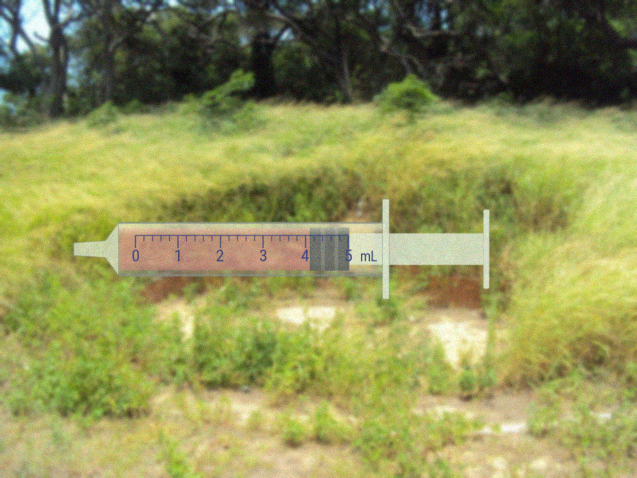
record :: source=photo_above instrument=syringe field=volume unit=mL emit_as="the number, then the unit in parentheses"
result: 4.1 (mL)
